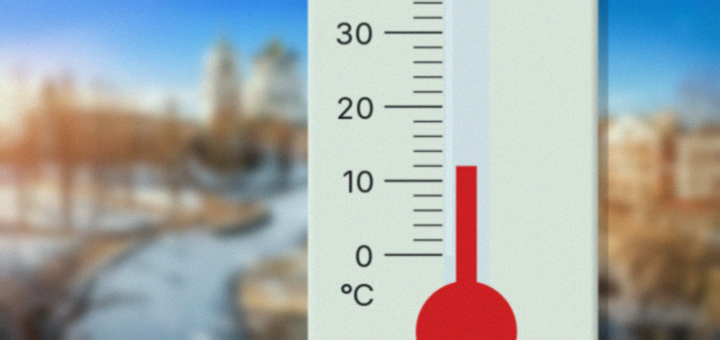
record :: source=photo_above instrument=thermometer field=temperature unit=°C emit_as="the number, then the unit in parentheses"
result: 12 (°C)
